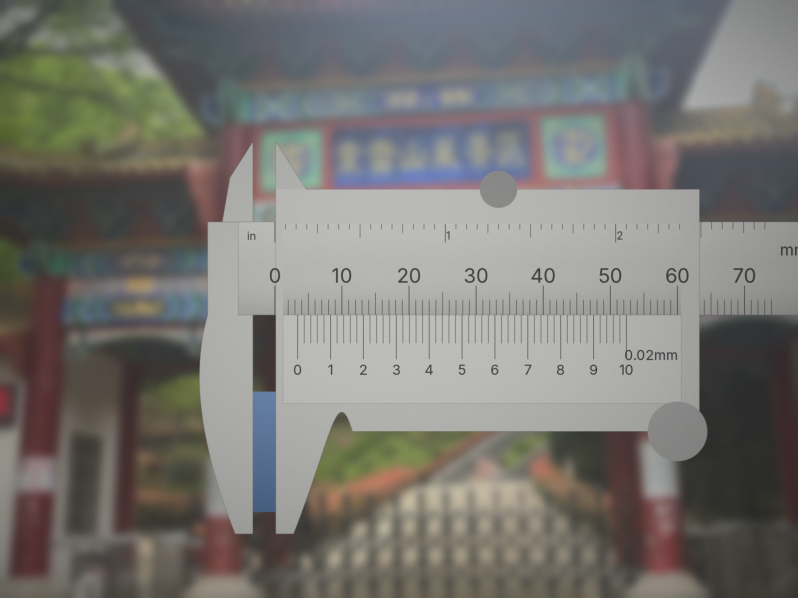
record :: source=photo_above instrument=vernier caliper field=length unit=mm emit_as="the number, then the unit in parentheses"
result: 3.4 (mm)
